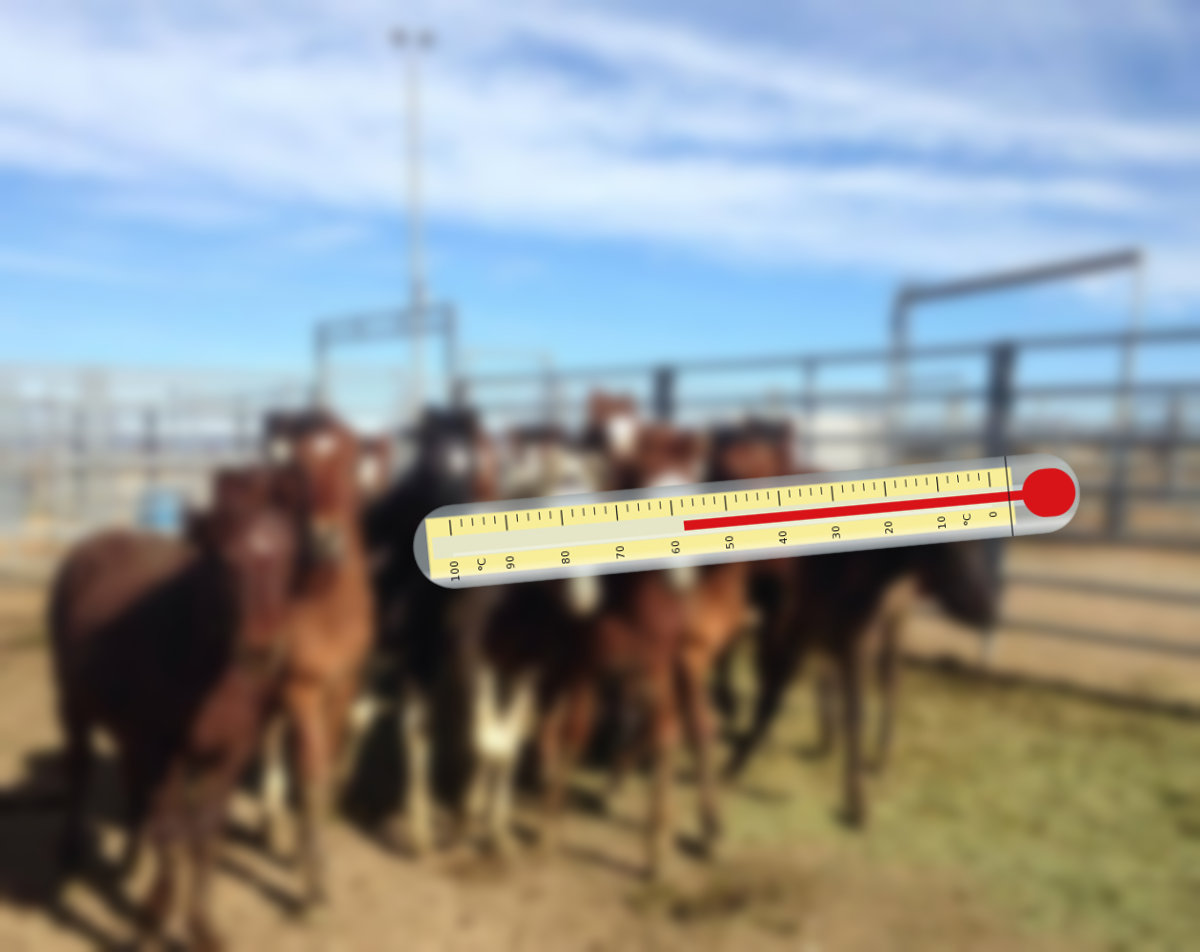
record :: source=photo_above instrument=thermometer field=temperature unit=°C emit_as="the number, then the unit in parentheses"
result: 58 (°C)
